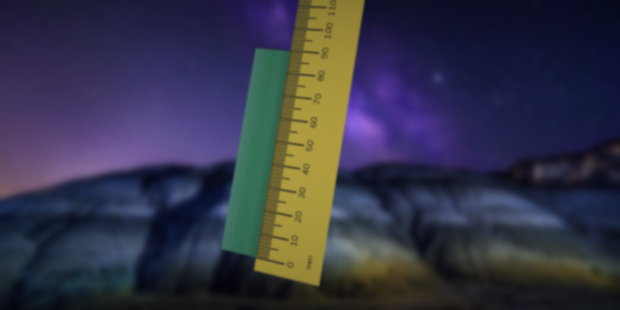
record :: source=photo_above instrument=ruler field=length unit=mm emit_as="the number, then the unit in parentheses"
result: 90 (mm)
